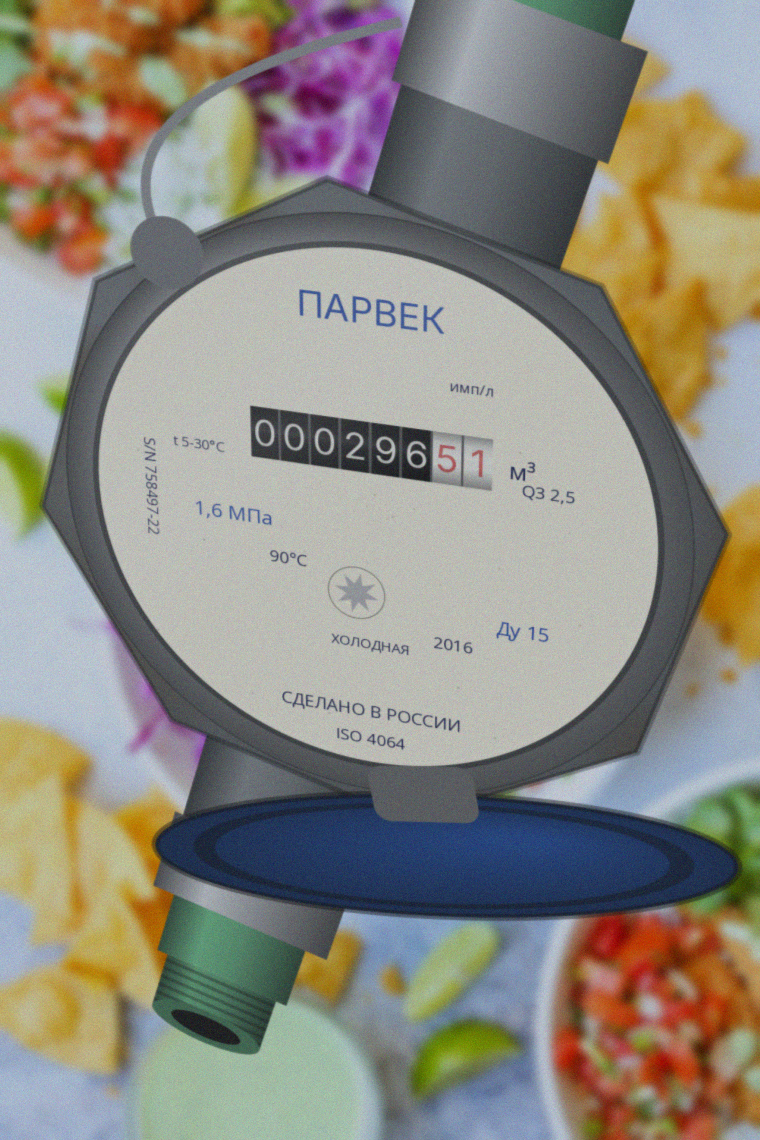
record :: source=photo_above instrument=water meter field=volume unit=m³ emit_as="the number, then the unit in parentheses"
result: 296.51 (m³)
